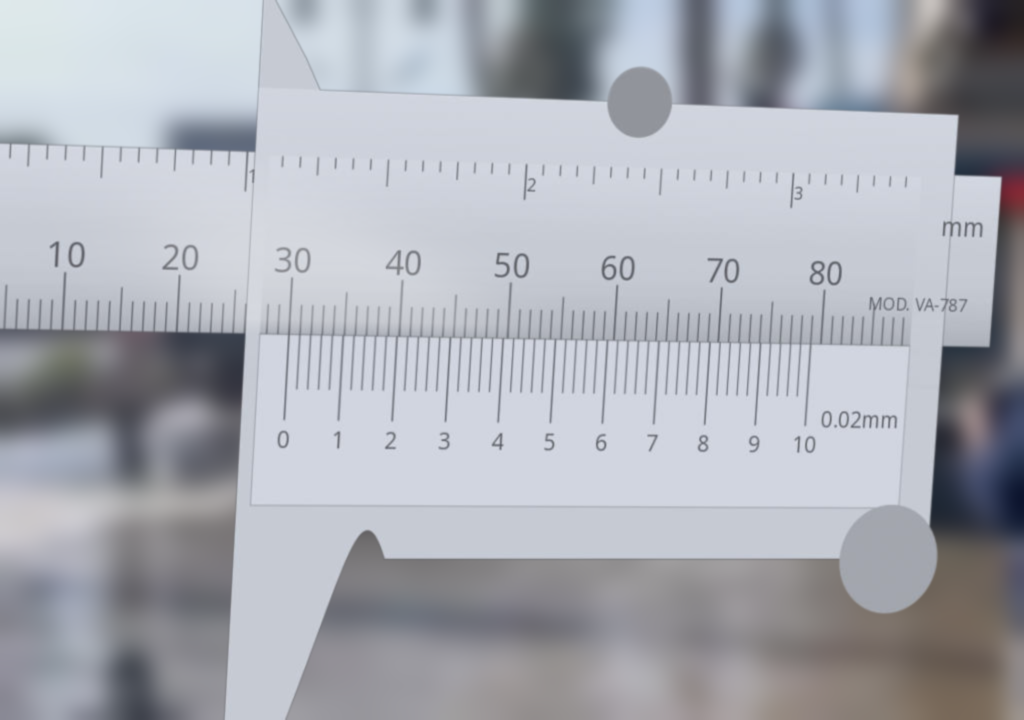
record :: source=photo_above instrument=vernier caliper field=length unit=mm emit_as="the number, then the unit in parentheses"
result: 30.0 (mm)
